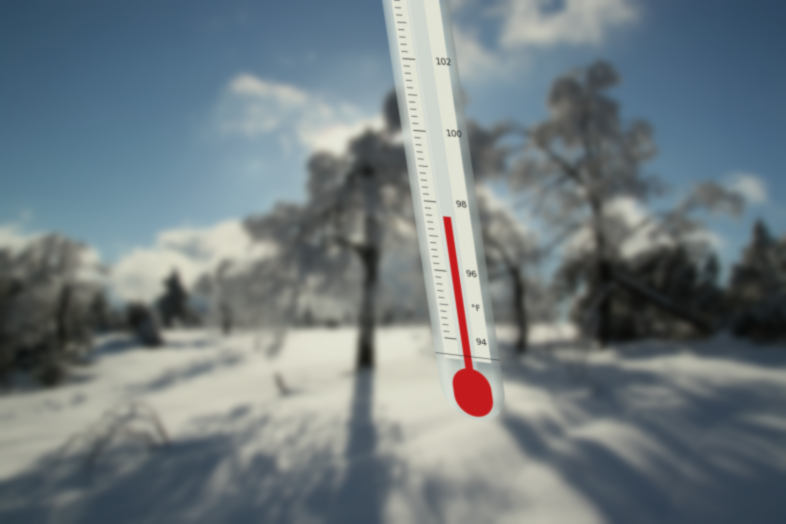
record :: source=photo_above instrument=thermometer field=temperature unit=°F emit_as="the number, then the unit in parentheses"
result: 97.6 (°F)
